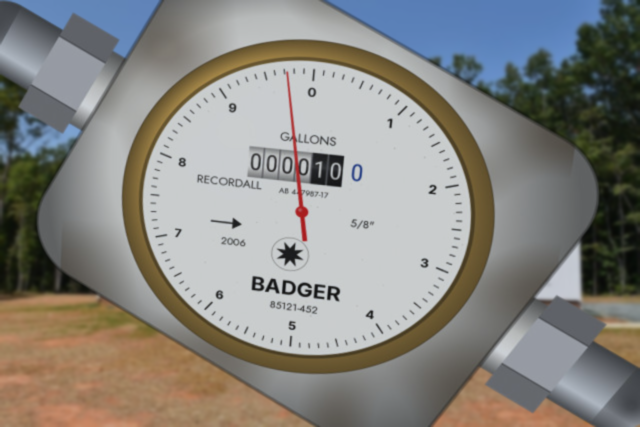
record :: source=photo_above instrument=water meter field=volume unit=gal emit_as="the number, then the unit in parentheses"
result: 99.7 (gal)
